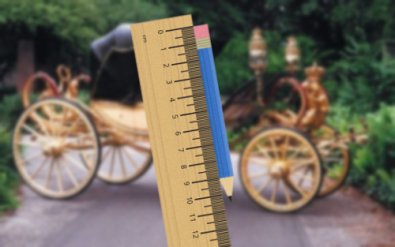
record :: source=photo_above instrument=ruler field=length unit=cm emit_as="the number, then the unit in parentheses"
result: 10.5 (cm)
